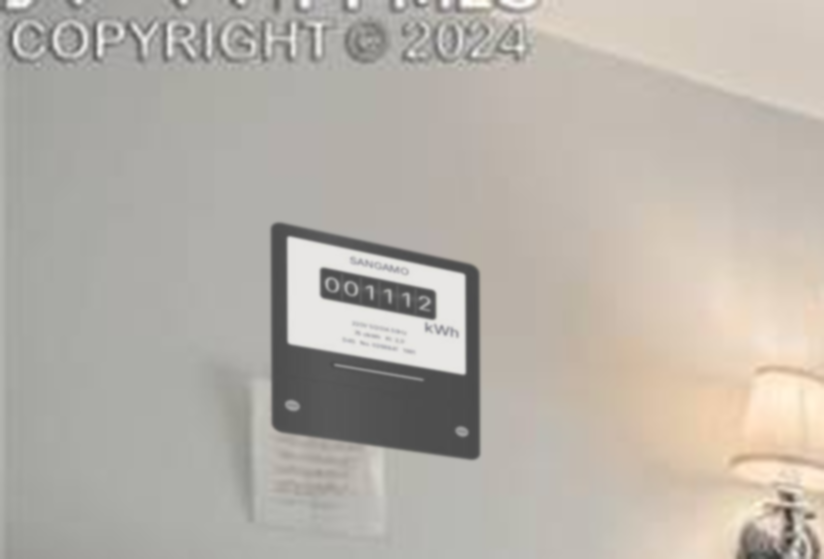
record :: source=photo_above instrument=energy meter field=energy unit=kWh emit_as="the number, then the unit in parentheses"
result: 1112 (kWh)
